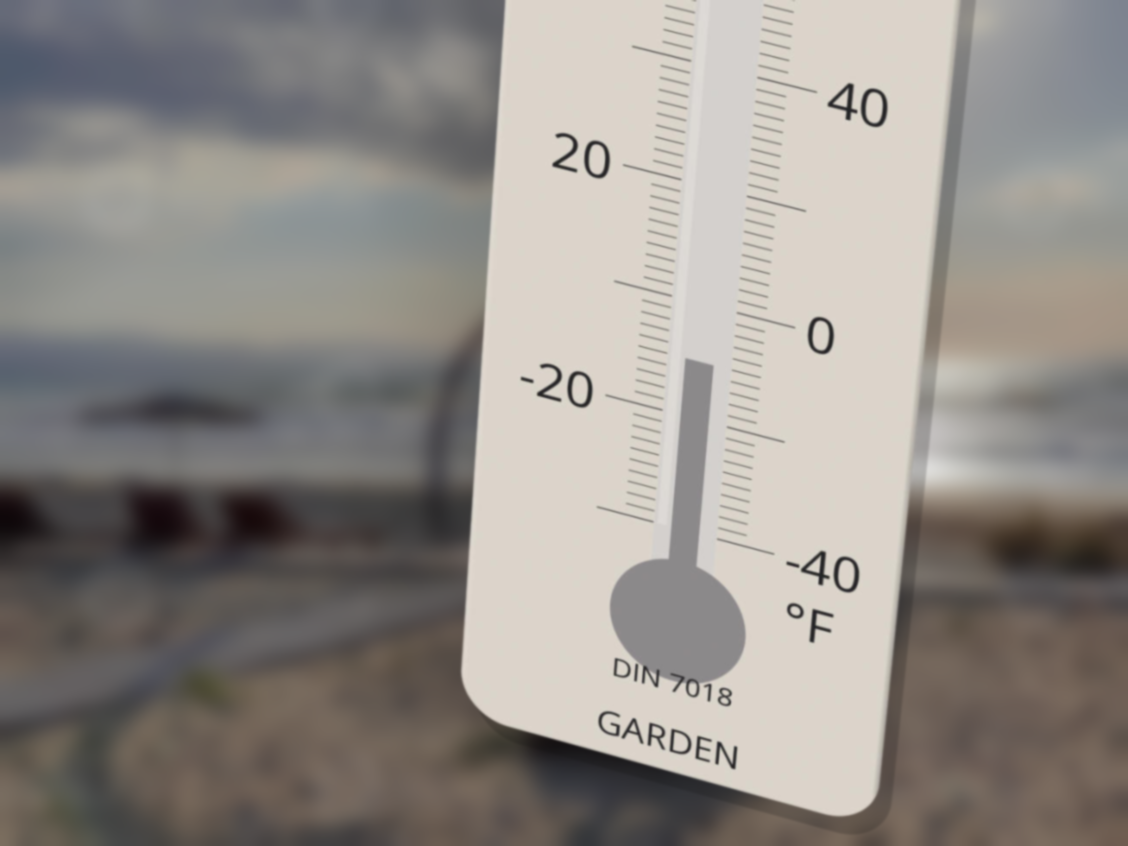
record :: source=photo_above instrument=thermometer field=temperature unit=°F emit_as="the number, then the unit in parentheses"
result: -10 (°F)
